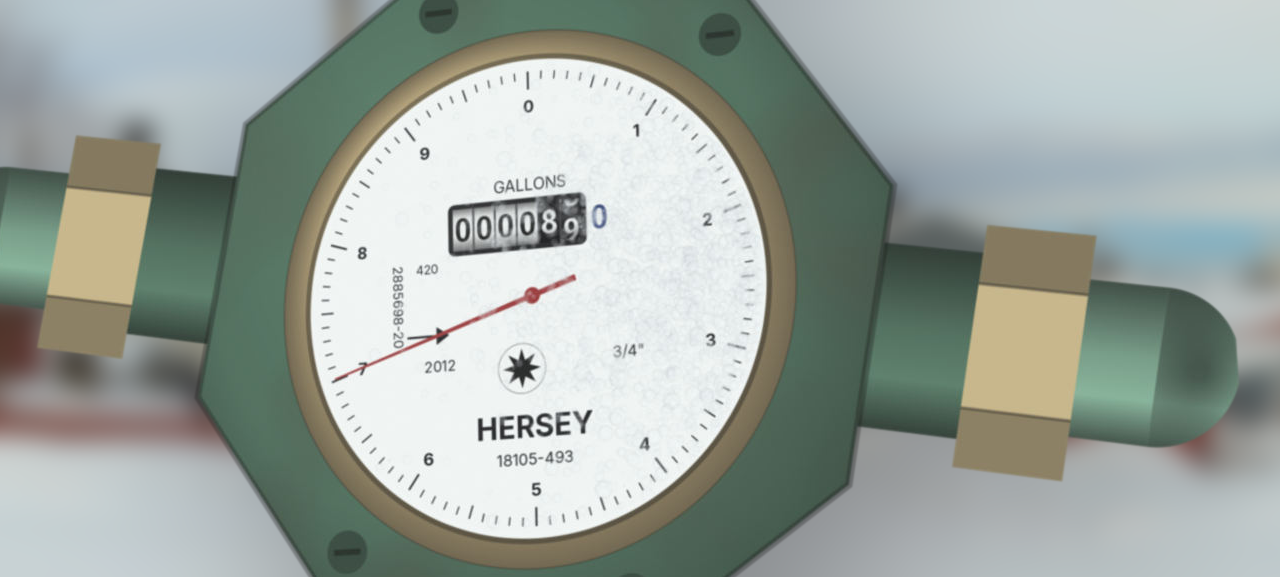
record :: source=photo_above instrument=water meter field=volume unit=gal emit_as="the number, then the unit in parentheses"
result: 887.0 (gal)
